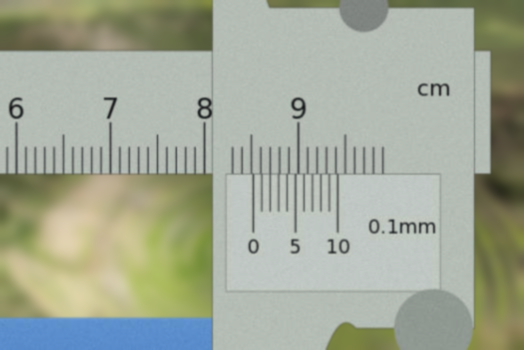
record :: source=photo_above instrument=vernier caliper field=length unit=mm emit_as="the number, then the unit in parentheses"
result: 85.2 (mm)
